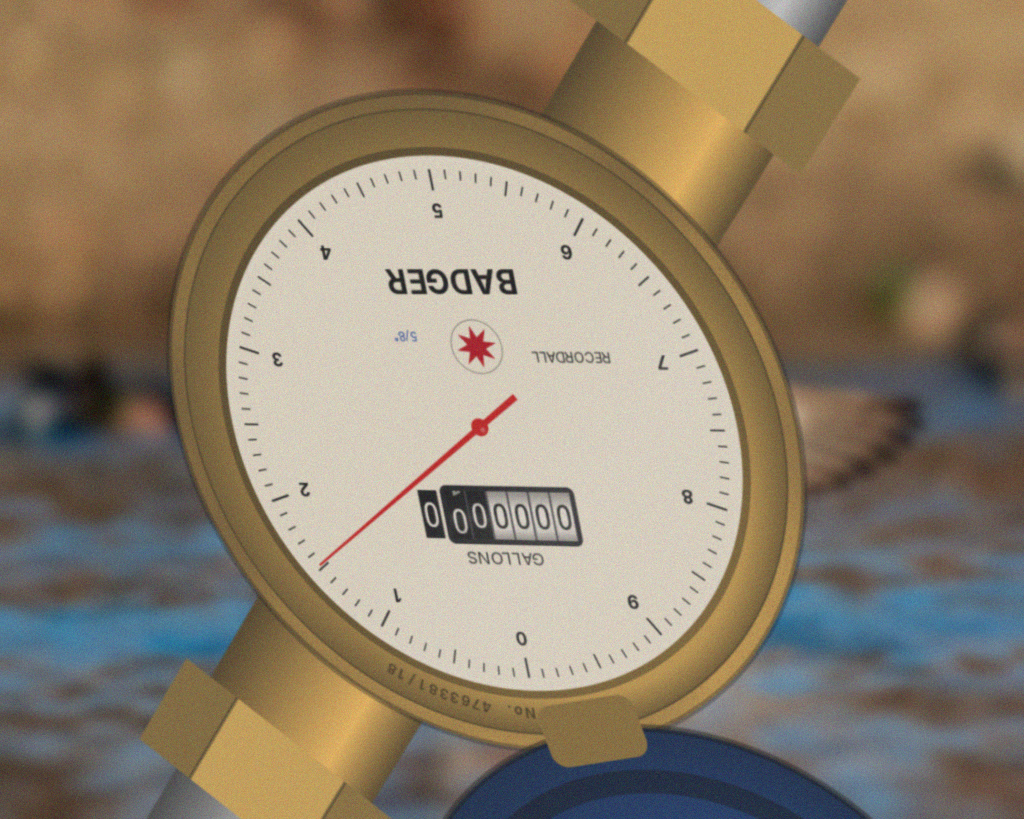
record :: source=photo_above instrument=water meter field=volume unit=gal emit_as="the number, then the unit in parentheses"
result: 1.5 (gal)
